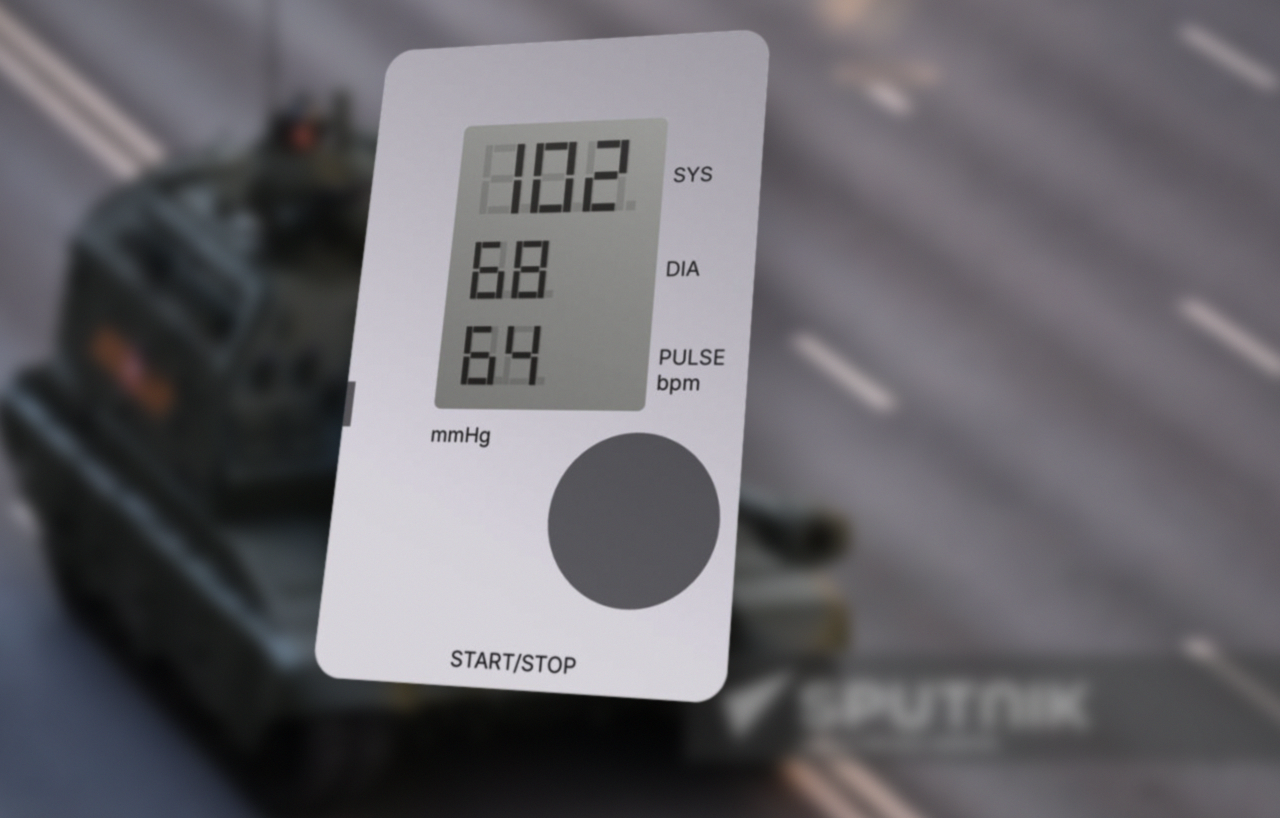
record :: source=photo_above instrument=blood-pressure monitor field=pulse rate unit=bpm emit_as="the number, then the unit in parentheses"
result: 64 (bpm)
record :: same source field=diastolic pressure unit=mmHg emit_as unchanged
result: 68 (mmHg)
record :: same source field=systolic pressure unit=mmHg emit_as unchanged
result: 102 (mmHg)
